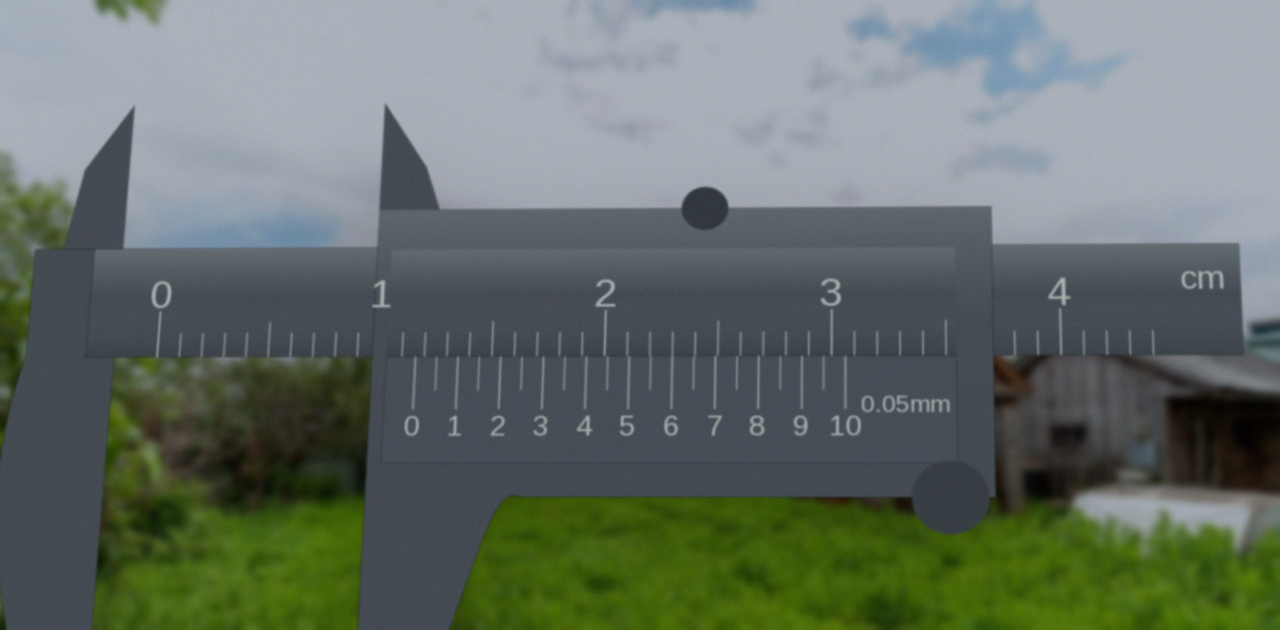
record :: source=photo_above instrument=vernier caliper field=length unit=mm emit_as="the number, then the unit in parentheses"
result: 11.6 (mm)
